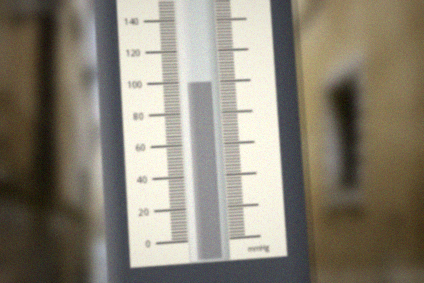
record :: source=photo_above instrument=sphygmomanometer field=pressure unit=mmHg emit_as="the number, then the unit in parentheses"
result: 100 (mmHg)
